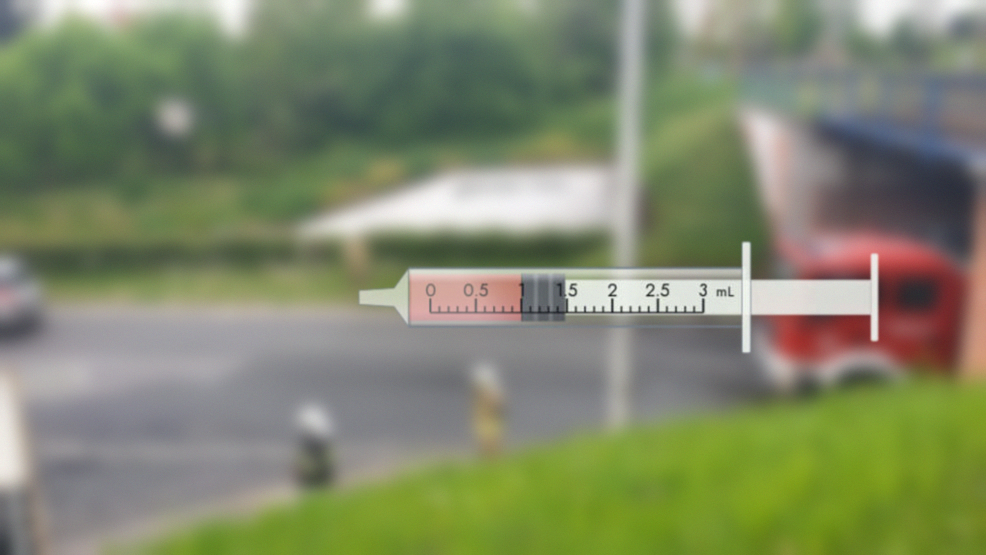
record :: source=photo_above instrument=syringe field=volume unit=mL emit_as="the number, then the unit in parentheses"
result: 1 (mL)
